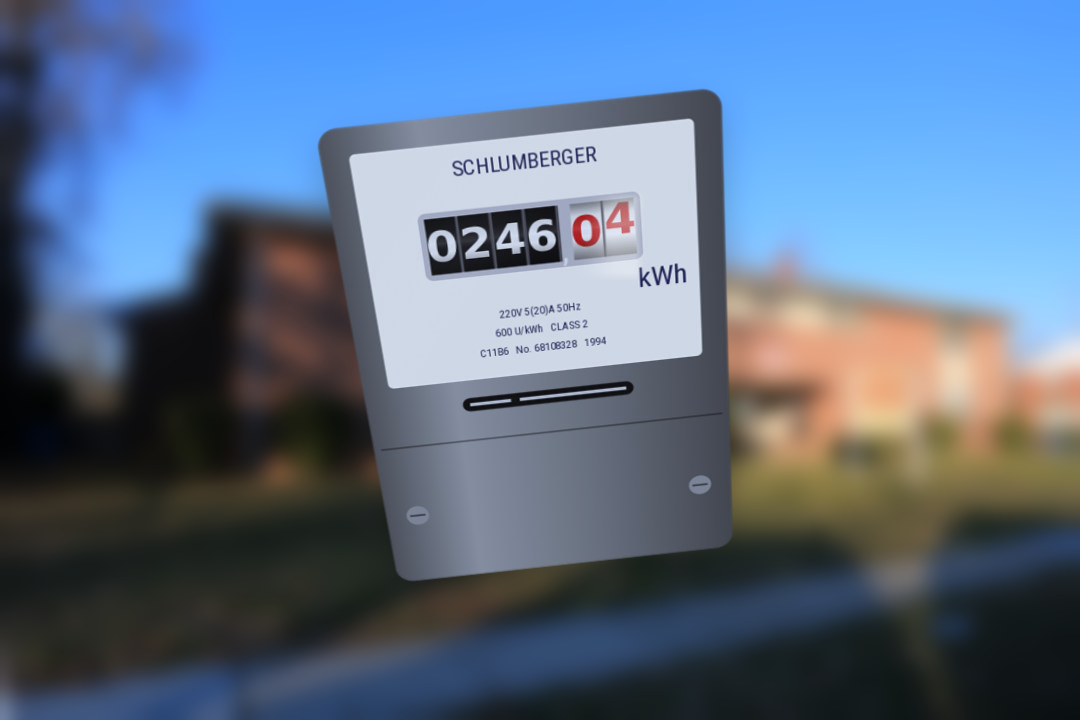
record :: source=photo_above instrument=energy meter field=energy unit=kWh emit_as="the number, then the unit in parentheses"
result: 246.04 (kWh)
